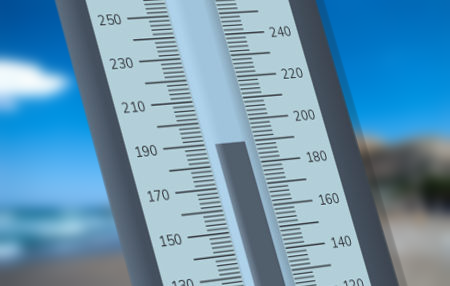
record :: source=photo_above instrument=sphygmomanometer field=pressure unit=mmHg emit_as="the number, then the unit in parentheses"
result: 190 (mmHg)
